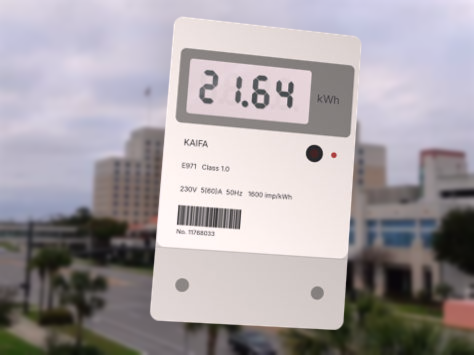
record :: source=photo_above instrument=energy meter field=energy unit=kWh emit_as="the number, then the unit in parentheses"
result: 21.64 (kWh)
